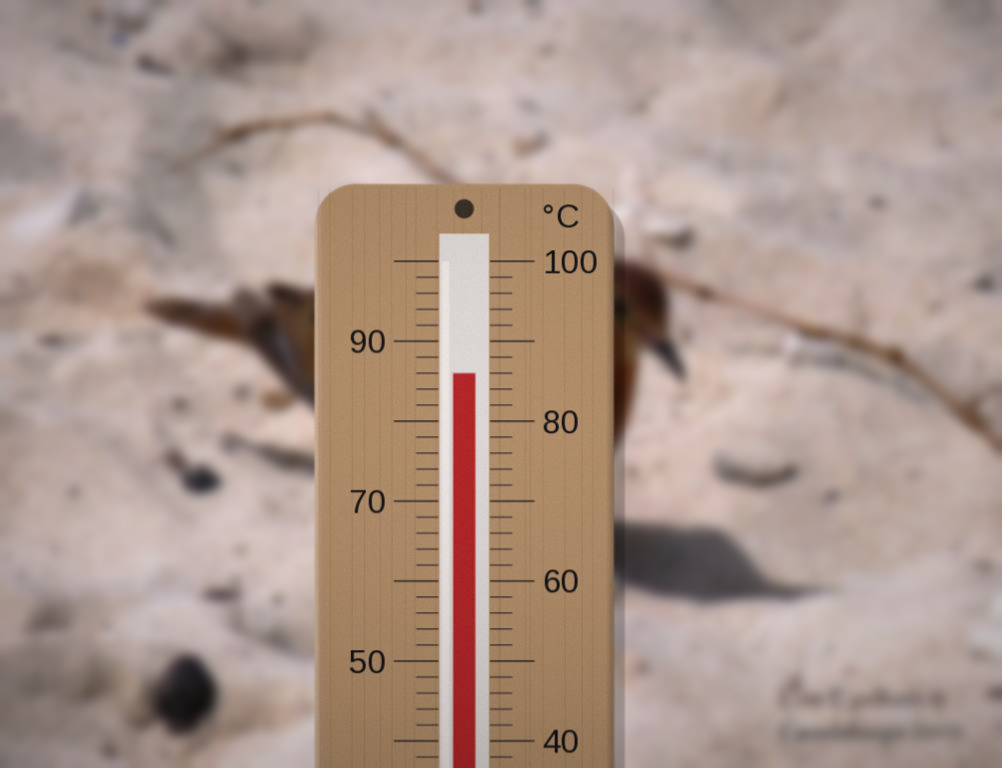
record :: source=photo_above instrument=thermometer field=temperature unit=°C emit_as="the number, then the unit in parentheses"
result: 86 (°C)
